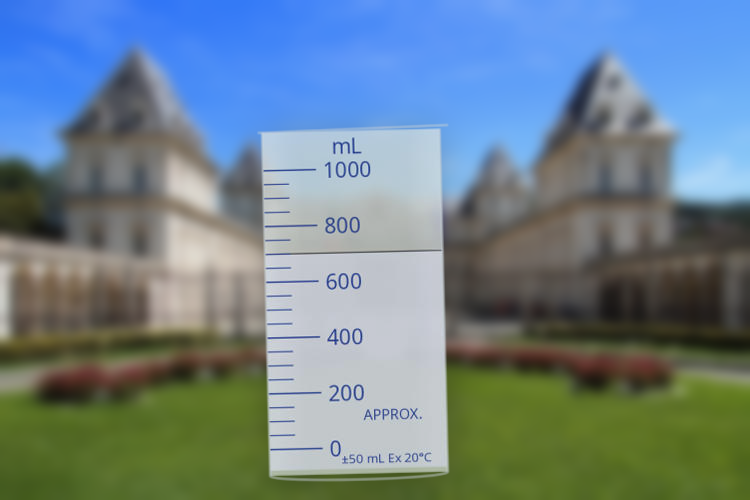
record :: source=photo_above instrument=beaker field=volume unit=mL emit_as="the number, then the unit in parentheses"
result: 700 (mL)
